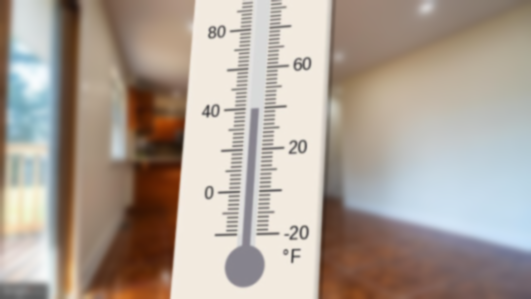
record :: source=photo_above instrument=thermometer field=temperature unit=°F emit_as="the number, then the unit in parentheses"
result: 40 (°F)
